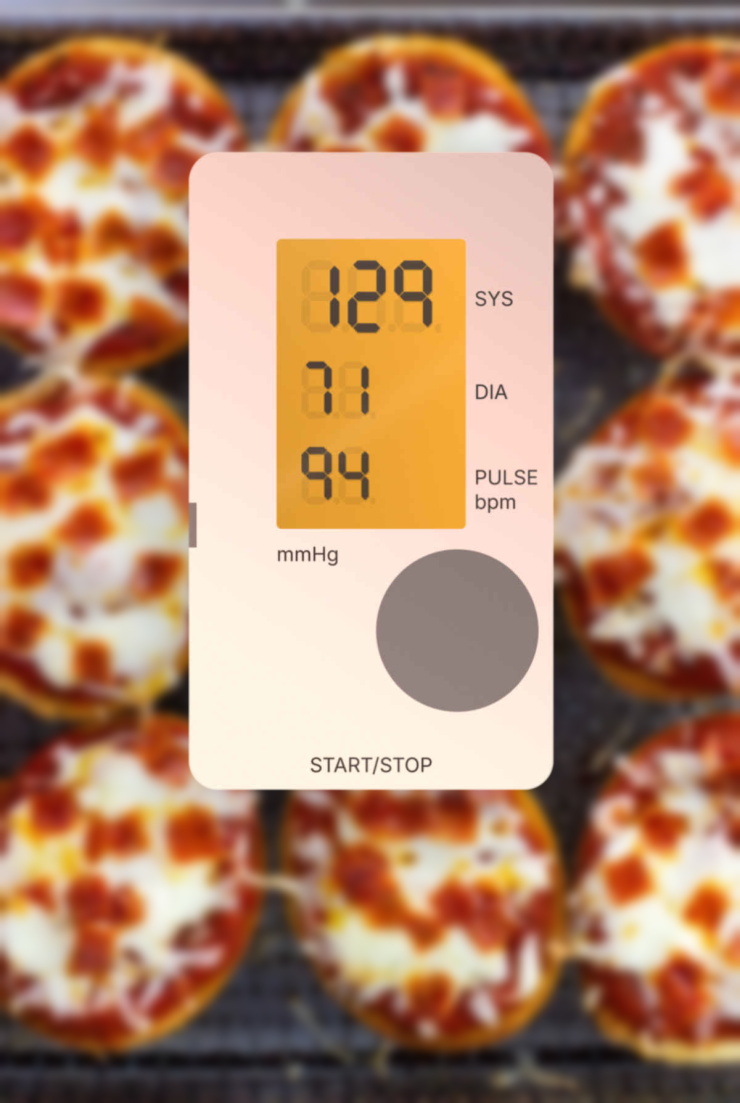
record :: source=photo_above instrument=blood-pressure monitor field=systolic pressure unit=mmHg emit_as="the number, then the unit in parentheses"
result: 129 (mmHg)
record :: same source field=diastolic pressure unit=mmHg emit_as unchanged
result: 71 (mmHg)
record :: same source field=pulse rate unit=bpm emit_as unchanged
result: 94 (bpm)
